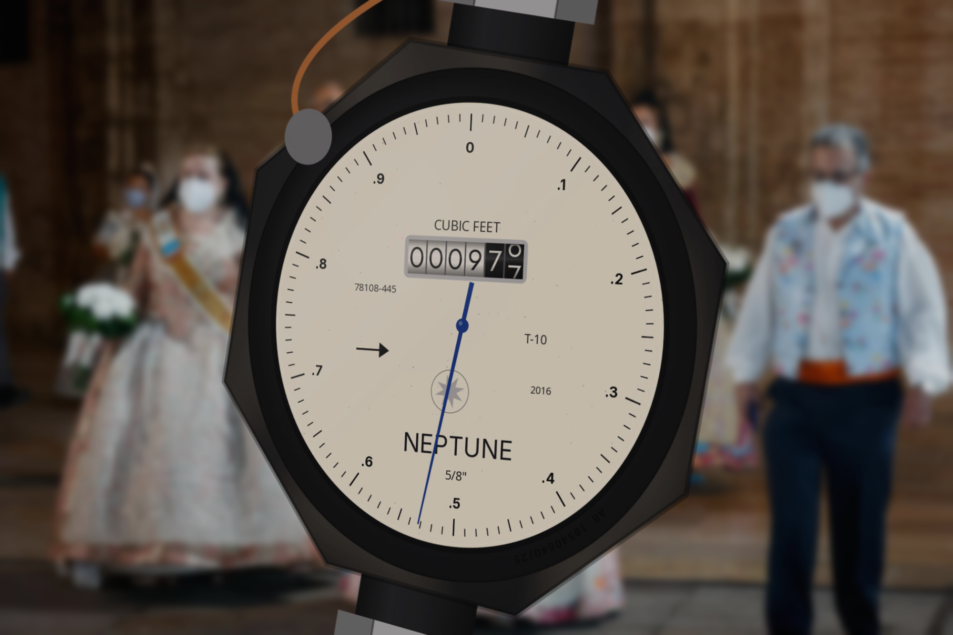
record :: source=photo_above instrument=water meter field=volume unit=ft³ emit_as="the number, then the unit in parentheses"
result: 976.53 (ft³)
